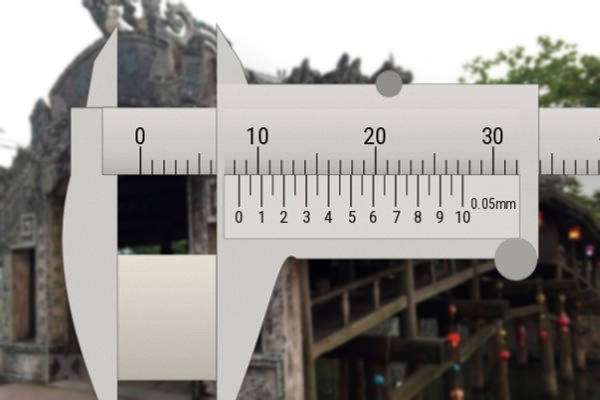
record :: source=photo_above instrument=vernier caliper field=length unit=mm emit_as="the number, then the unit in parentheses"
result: 8.4 (mm)
